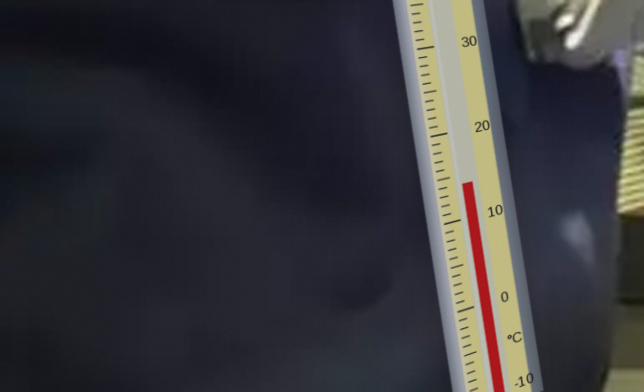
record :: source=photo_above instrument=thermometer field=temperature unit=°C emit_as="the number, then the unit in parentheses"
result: 14 (°C)
